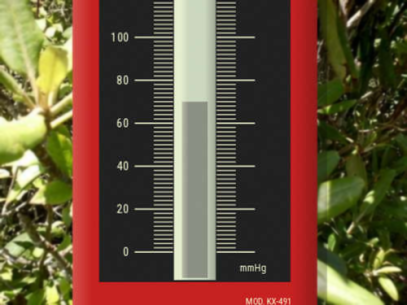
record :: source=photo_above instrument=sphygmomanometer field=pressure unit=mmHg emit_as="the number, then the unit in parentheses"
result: 70 (mmHg)
